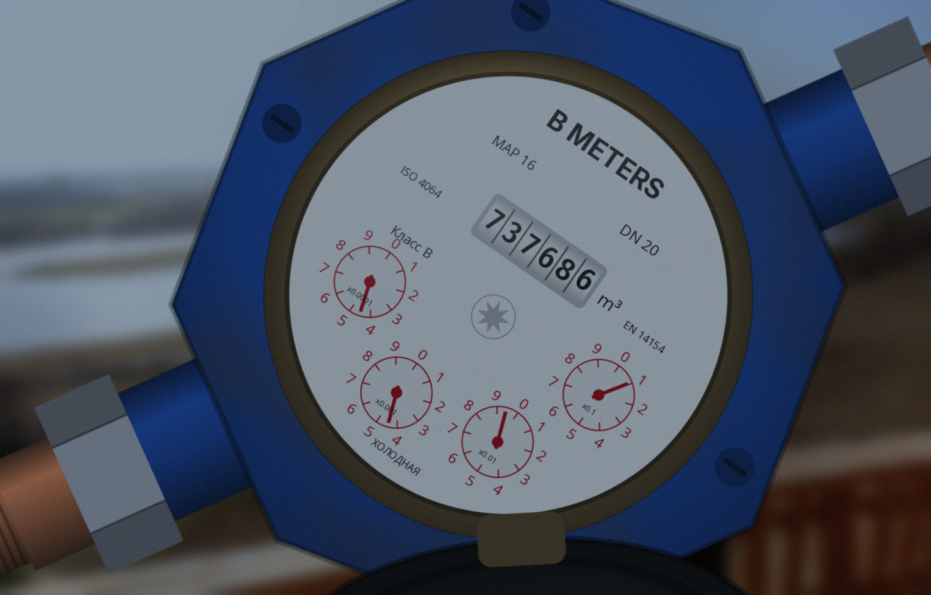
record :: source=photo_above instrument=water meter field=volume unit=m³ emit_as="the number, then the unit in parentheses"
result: 737686.0944 (m³)
